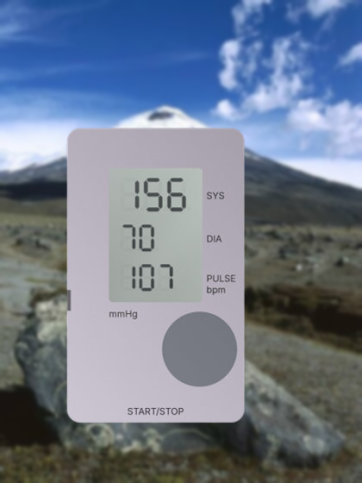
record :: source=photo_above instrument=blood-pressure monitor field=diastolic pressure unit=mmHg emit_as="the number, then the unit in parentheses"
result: 70 (mmHg)
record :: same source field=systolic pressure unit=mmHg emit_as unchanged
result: 156 (mmHg)
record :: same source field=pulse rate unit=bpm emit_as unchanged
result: 107 (bpm)
